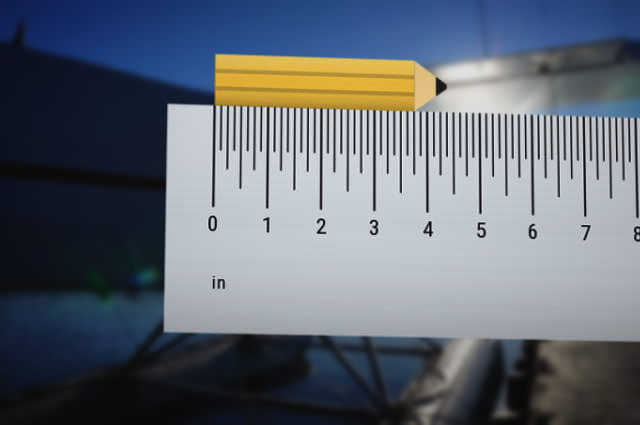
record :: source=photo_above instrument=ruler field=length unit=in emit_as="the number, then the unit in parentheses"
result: 4.375 (in)
